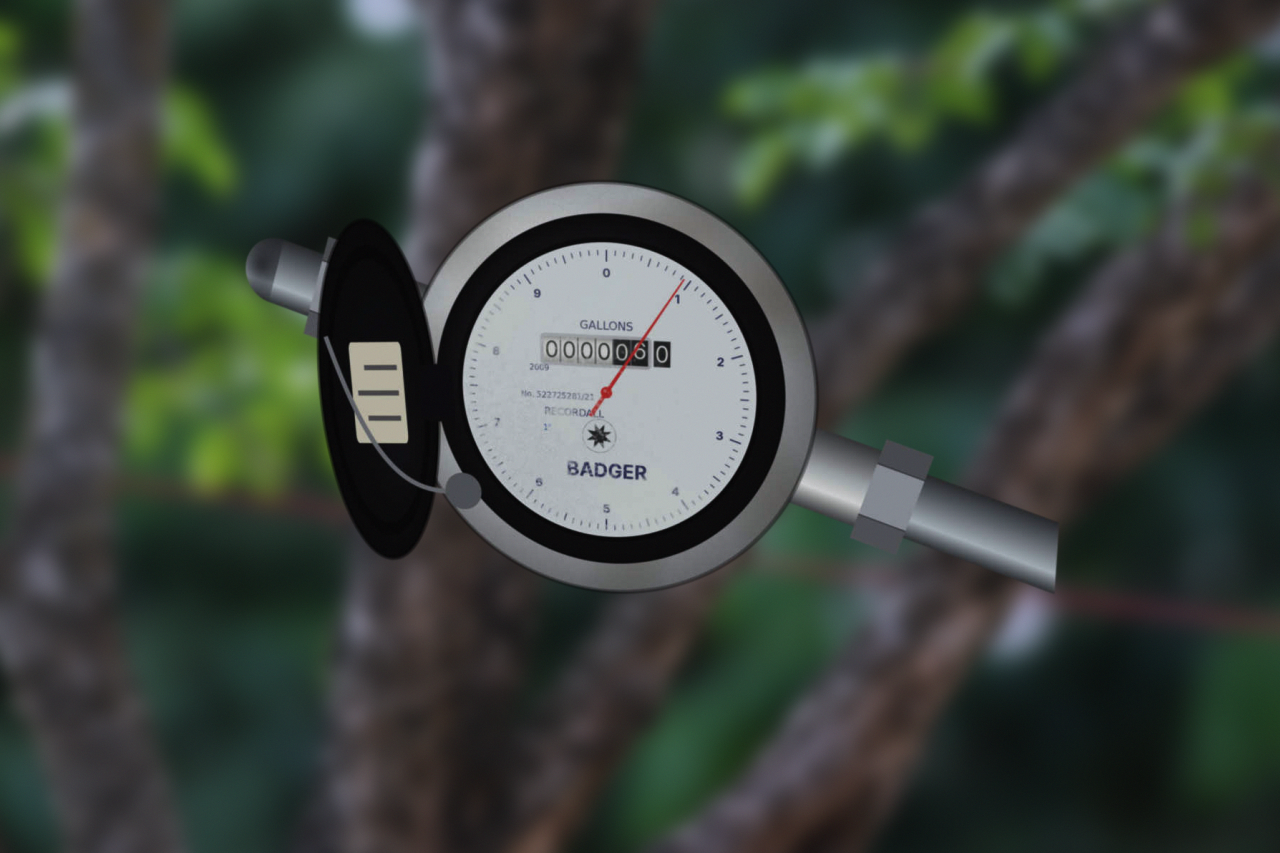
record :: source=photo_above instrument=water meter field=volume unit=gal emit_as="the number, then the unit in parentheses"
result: 60.9 (gal)
